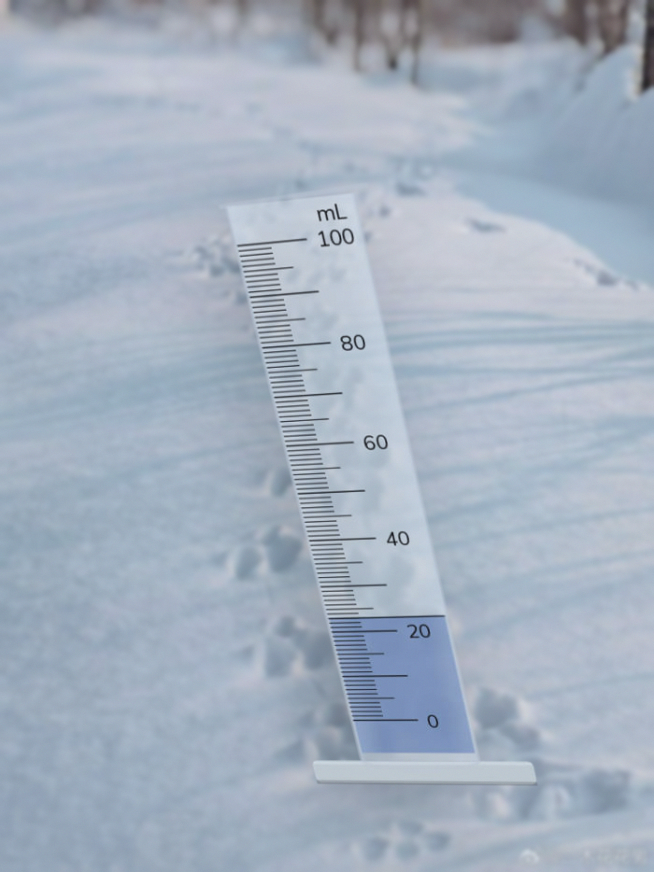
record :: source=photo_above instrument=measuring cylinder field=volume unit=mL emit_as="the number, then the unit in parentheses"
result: 23 (mL)
